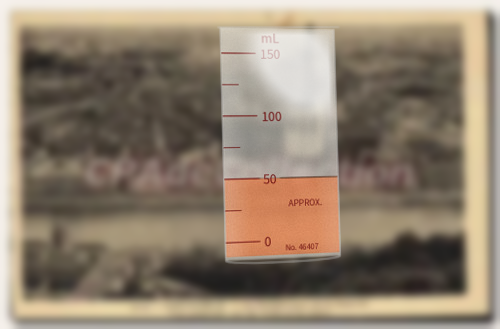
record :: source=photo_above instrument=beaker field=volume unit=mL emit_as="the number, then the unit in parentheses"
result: 50 (mL)
